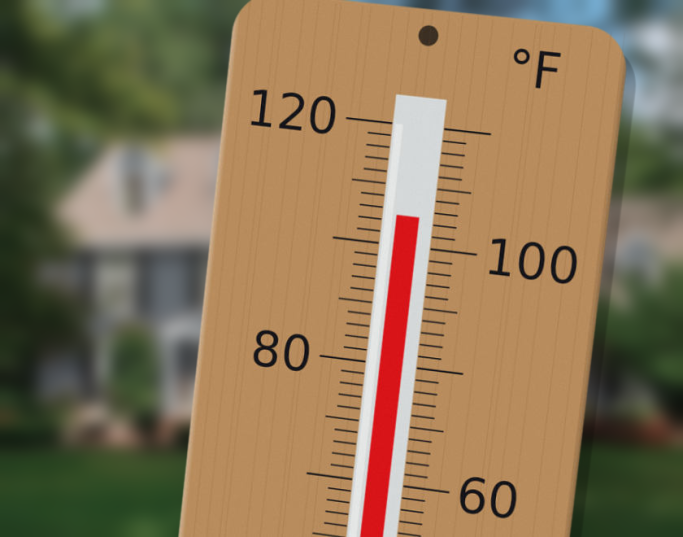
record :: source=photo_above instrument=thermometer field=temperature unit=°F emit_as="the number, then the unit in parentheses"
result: 105 (°F)
